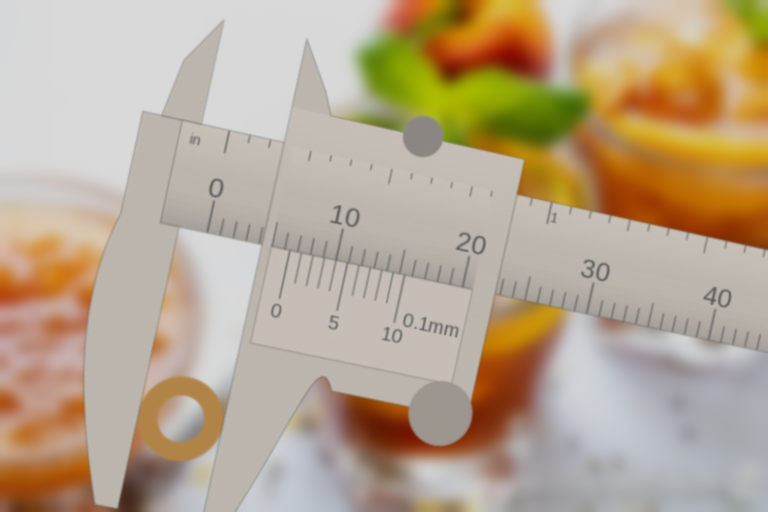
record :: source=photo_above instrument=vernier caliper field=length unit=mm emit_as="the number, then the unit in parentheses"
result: 6.4 (mm)
